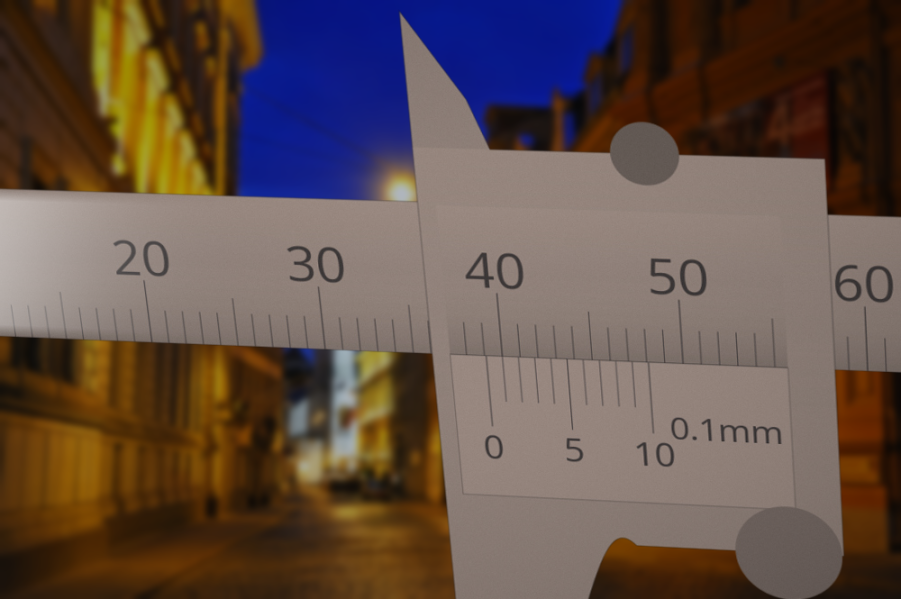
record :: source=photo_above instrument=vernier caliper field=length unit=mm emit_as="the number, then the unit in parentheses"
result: 39.1 (mm)
